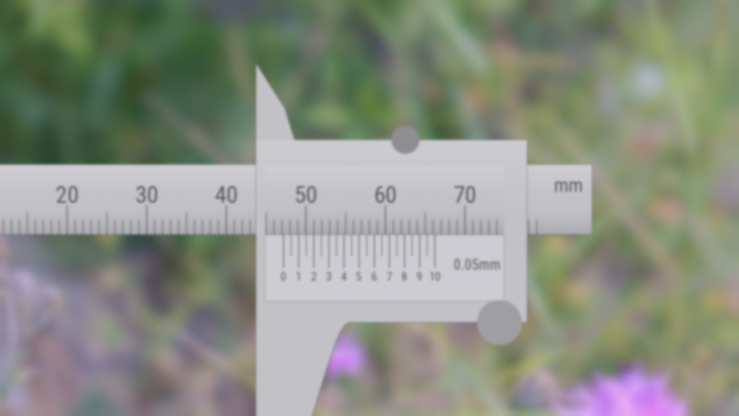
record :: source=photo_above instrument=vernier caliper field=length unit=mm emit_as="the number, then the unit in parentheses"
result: 47.2 (mm)
